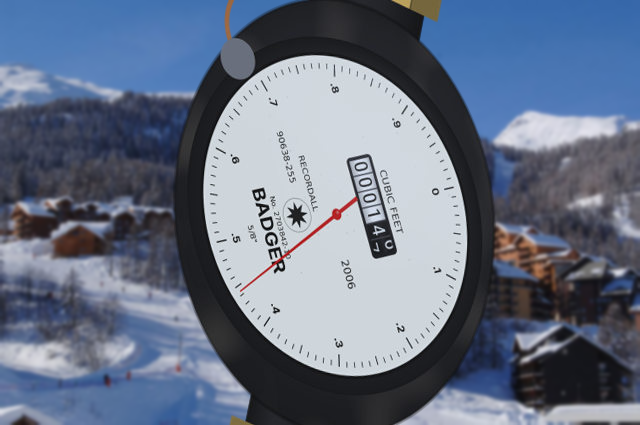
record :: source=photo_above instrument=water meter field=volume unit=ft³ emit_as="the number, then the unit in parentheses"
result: 146.44 (ft³)
